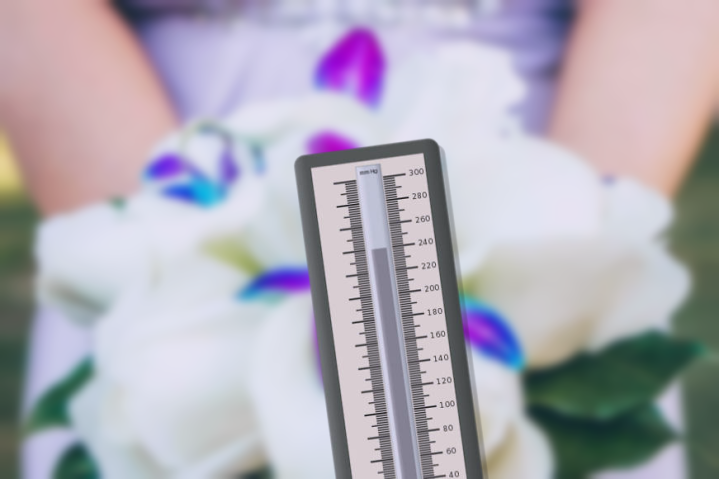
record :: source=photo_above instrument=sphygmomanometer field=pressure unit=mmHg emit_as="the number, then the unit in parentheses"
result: 240 (mmHg)
